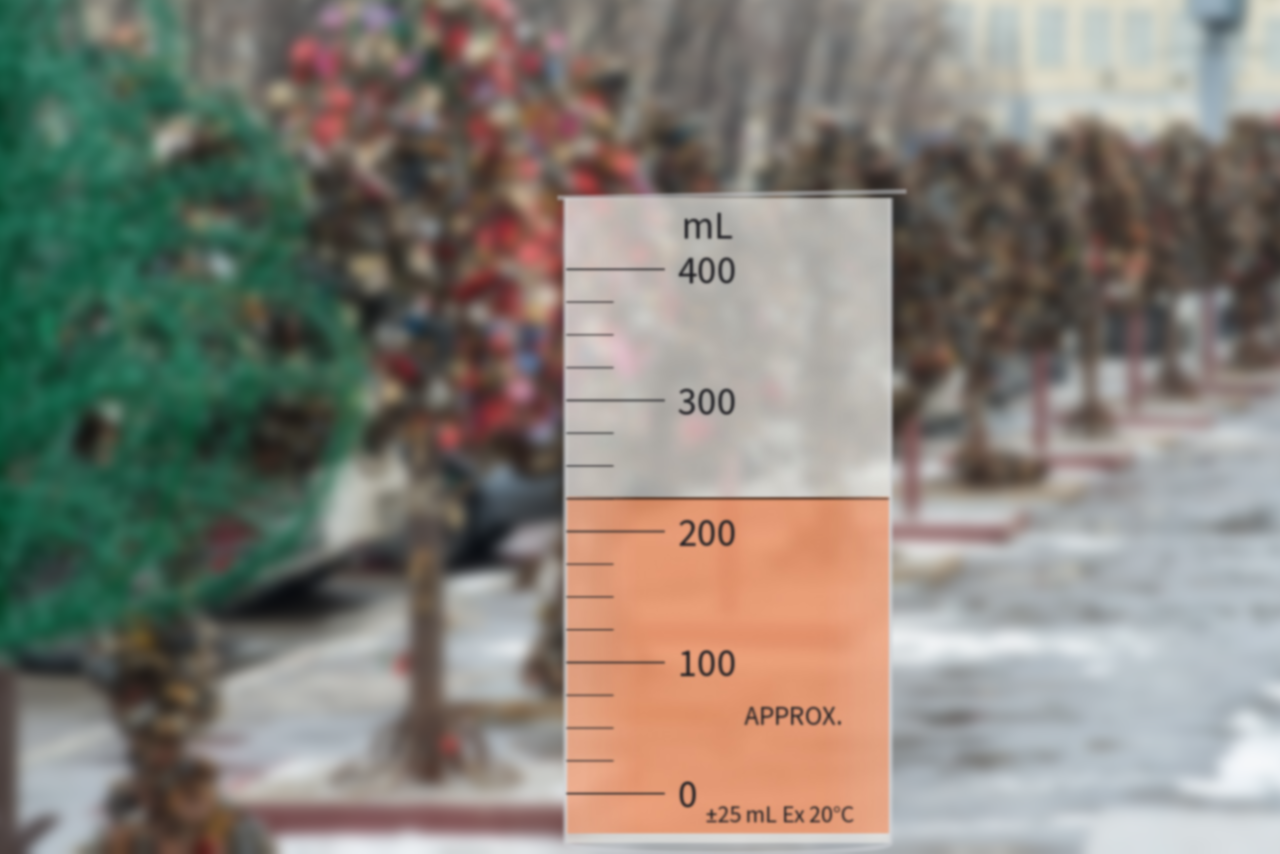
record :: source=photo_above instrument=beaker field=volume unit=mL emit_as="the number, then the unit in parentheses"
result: 225 (mL)
